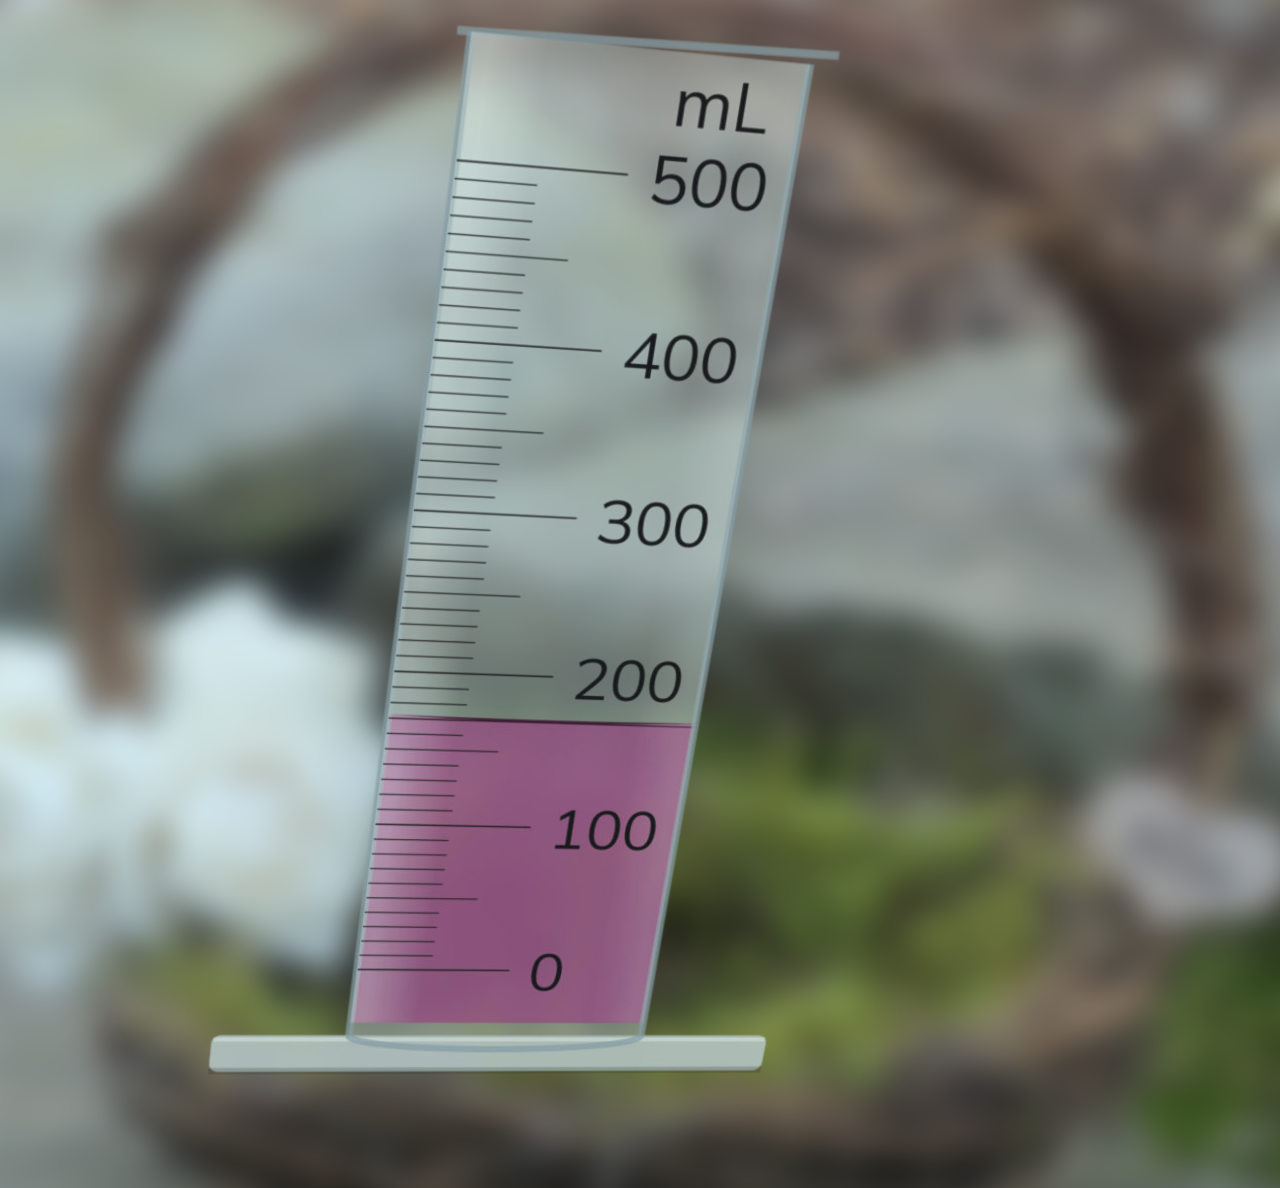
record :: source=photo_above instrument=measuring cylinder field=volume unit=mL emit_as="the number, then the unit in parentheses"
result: 170 (mL)
